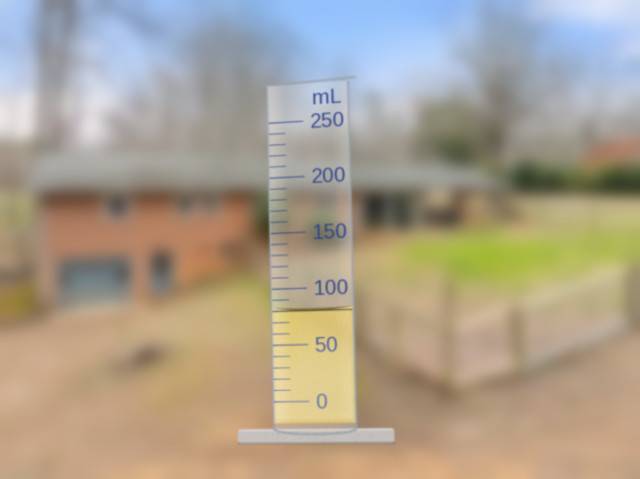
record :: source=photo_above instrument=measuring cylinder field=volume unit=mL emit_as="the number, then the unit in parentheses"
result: 80 (mL)
